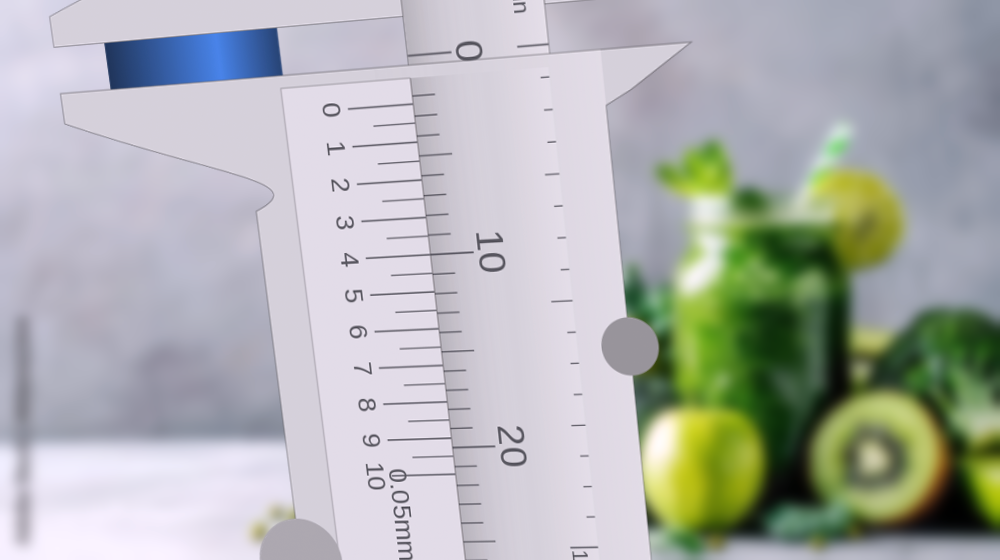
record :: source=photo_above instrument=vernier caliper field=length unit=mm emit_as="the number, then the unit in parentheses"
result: 2.4 (mm)
